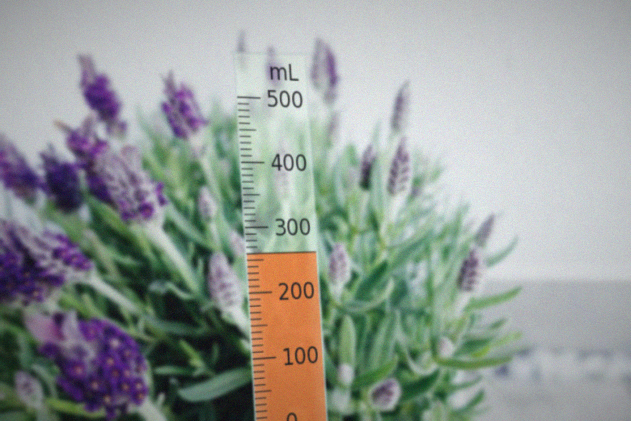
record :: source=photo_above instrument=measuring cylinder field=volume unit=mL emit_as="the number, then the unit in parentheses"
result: 260 (mL)
